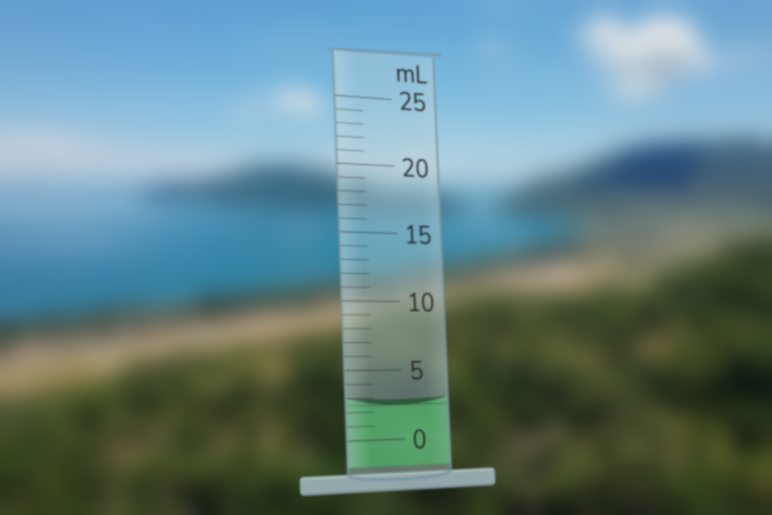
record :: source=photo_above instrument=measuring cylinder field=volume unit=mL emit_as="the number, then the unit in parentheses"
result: 2.5 (mL)
